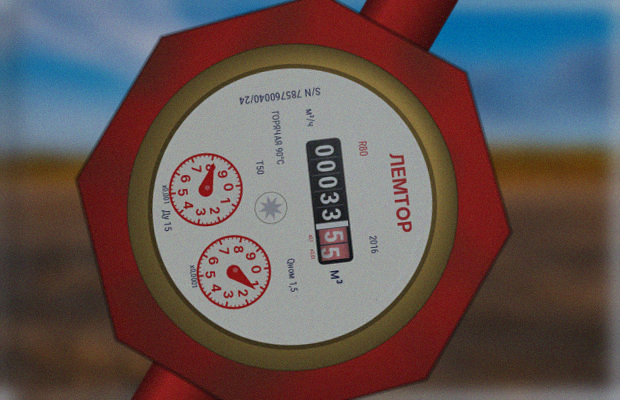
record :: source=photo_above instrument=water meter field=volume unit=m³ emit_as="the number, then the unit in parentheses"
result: 33.5481 (m³)
